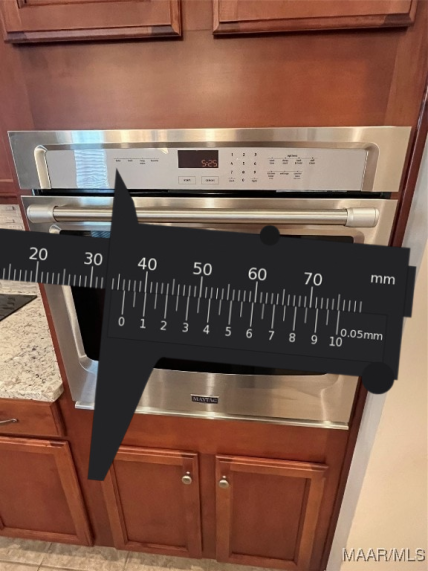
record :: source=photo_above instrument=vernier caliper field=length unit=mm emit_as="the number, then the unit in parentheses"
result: 36.2 (mm)
